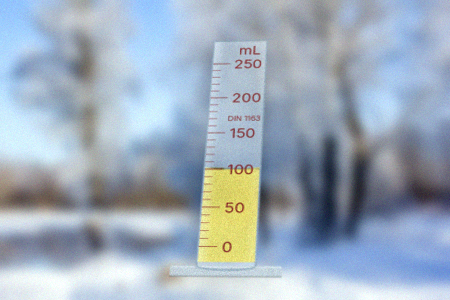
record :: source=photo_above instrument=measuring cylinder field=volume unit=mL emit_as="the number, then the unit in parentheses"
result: 100 (mL)
